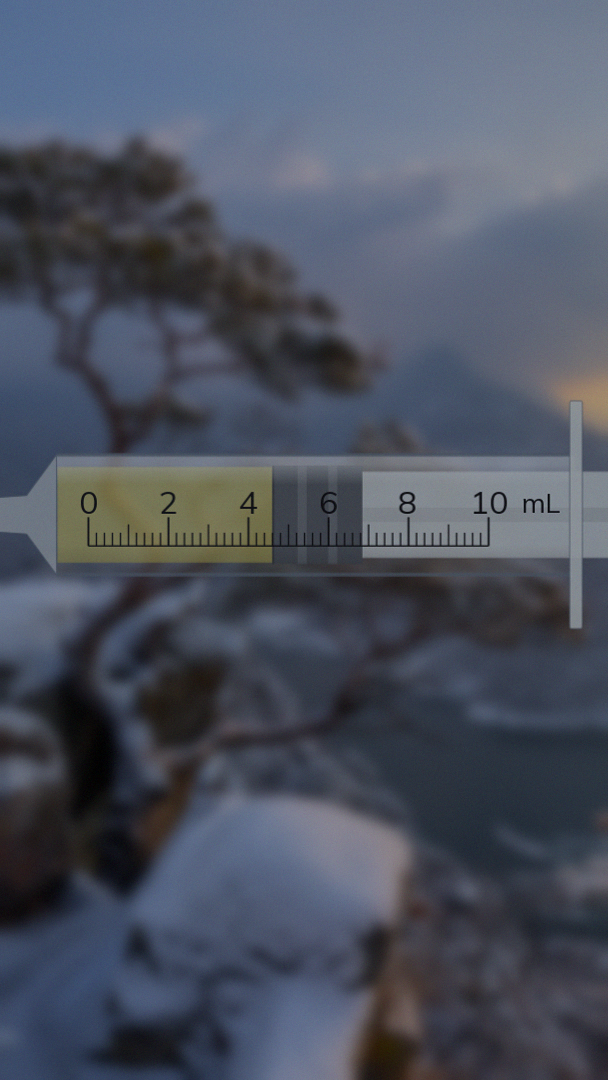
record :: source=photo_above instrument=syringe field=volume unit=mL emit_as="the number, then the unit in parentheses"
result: 4.6 (mL)
